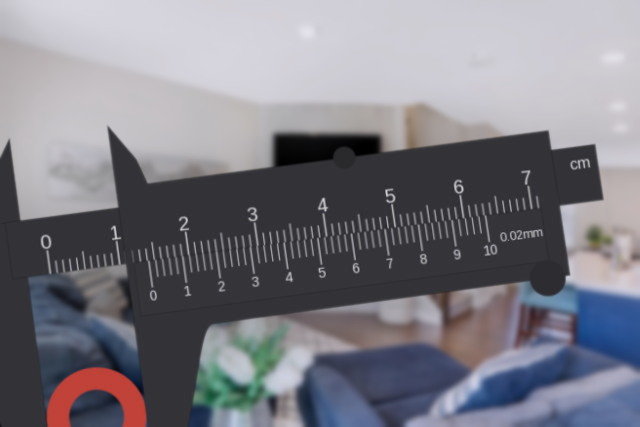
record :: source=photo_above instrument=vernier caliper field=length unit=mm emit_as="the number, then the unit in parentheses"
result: 14.2 (mm)
